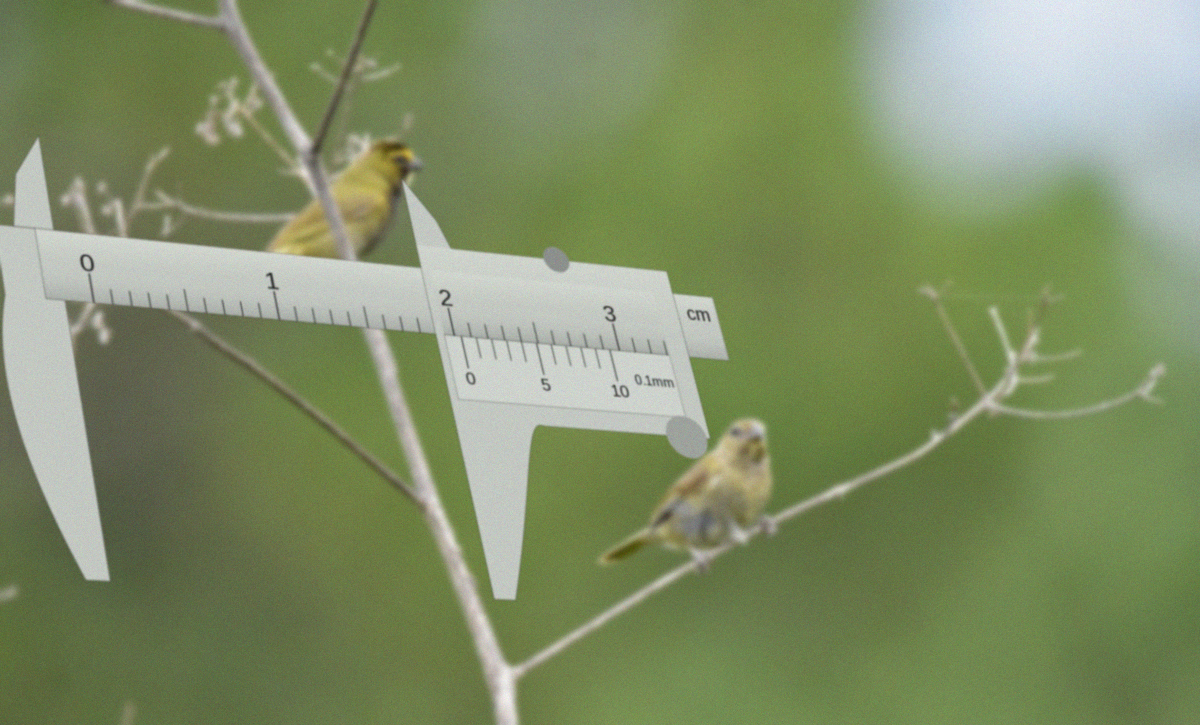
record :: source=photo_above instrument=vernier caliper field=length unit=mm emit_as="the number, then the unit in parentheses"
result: 20.4 (mm)
